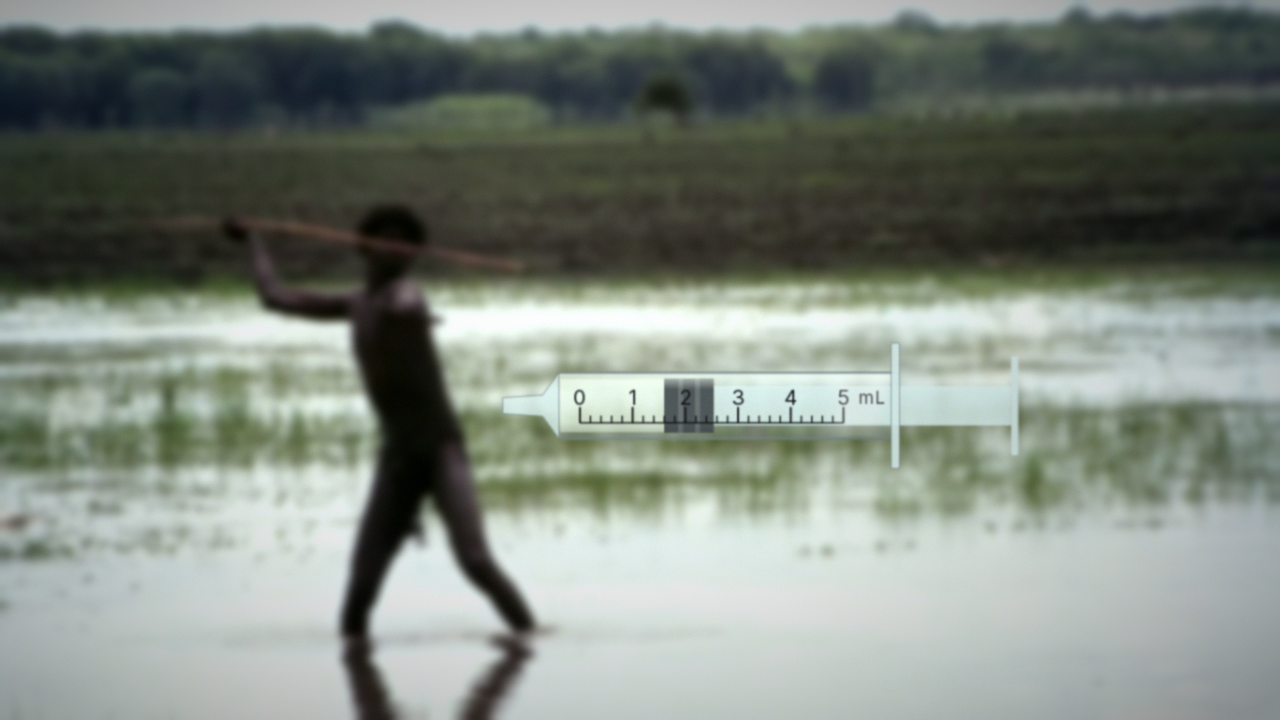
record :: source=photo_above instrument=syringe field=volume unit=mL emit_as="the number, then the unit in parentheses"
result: 1.6 (mL)
